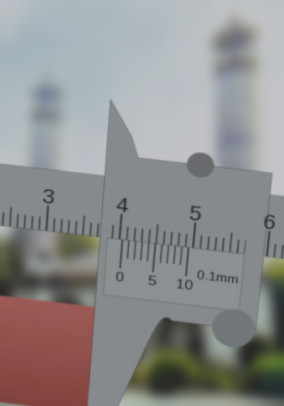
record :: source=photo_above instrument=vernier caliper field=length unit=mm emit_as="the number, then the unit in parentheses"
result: 40.4 (mm)
